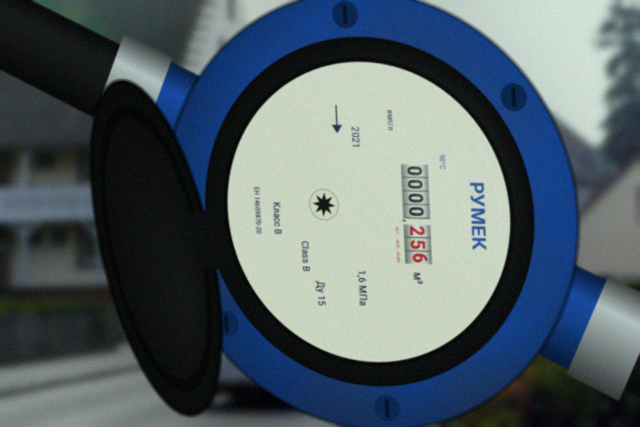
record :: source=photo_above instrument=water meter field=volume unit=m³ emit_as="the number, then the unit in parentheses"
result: 0.256 (m³)
